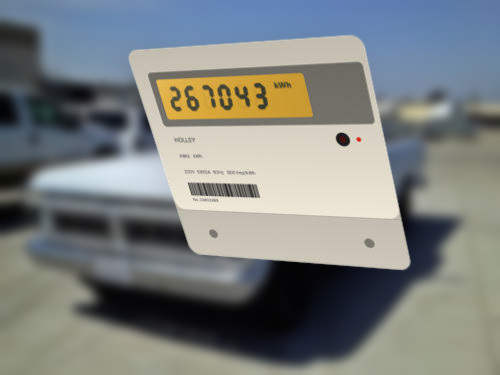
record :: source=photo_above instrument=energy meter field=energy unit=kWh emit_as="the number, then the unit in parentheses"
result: 267043 (kWh)
